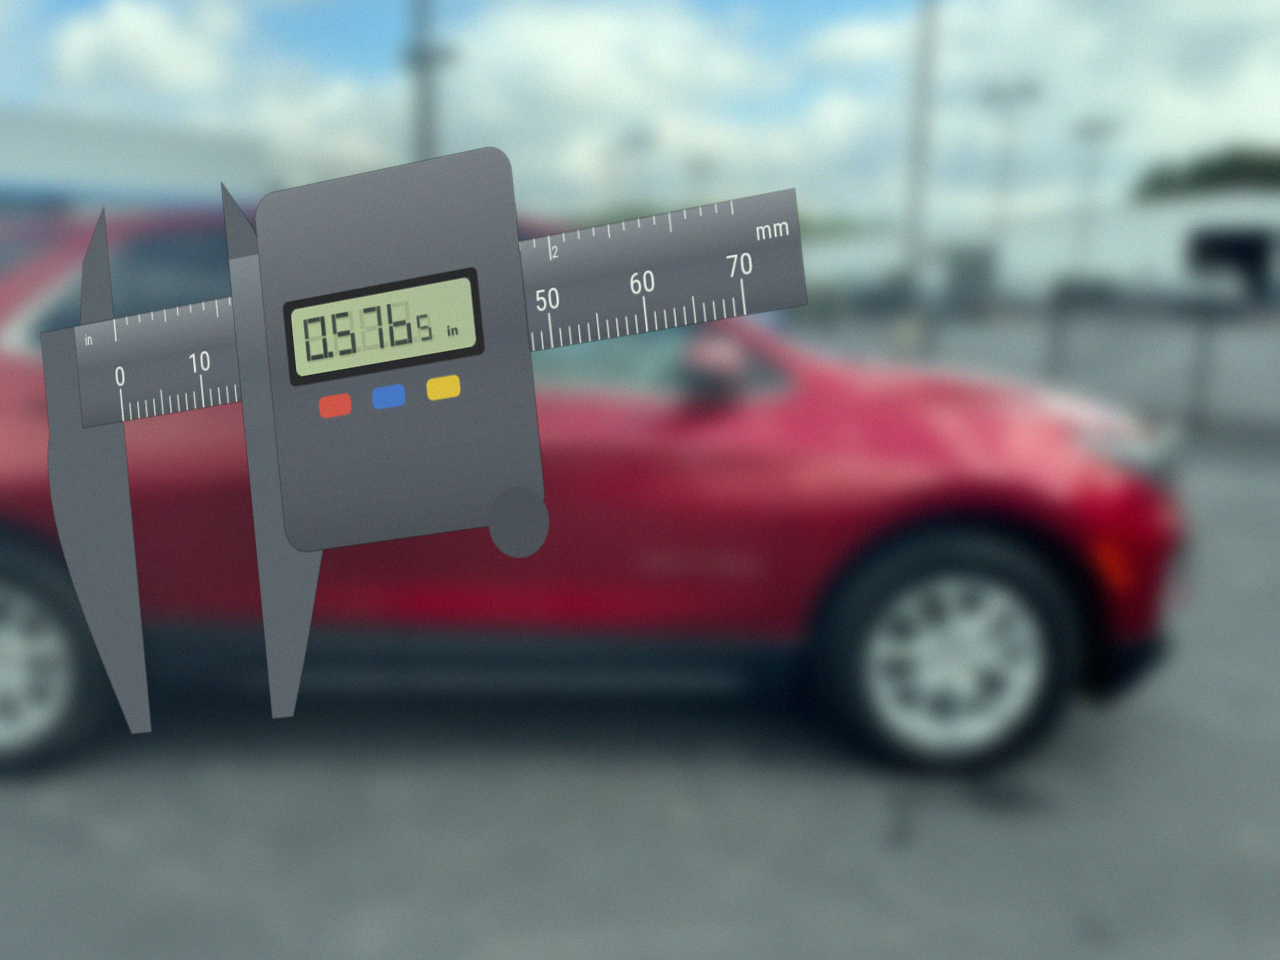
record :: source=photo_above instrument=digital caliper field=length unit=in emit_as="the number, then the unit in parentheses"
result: 0.5765 (in)
